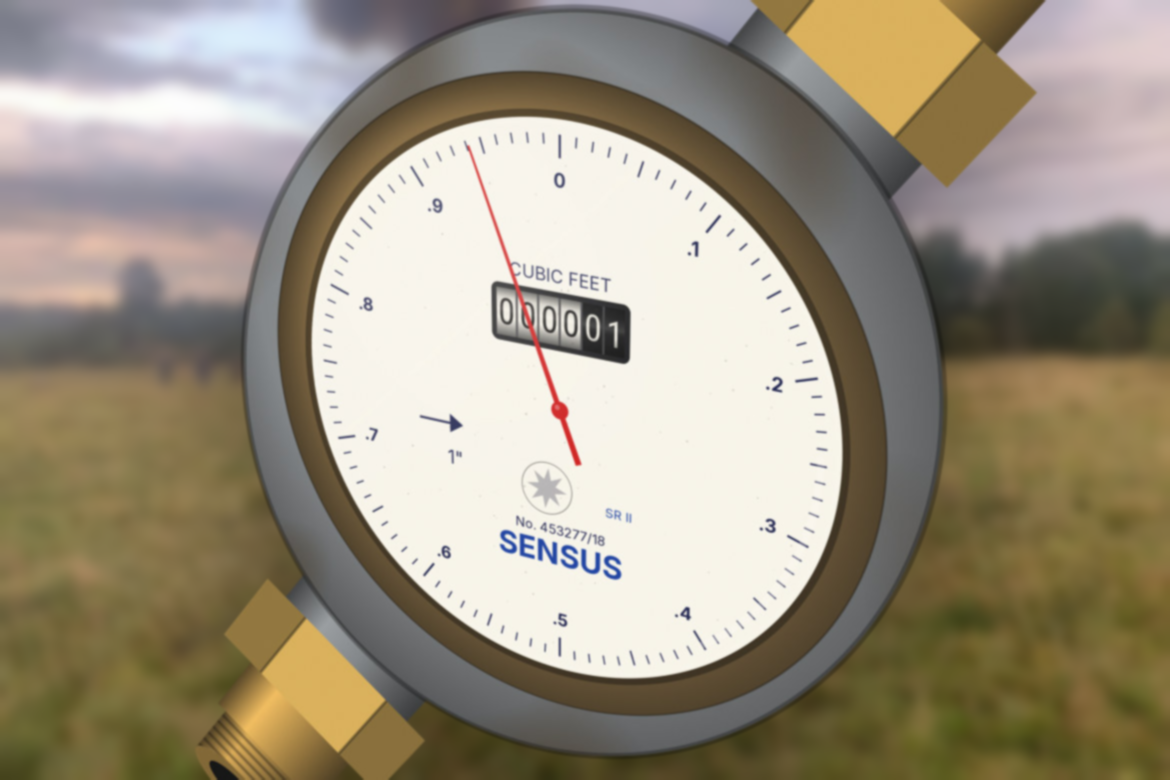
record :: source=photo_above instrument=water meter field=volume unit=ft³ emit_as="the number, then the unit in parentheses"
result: 0.94 (ft³)
